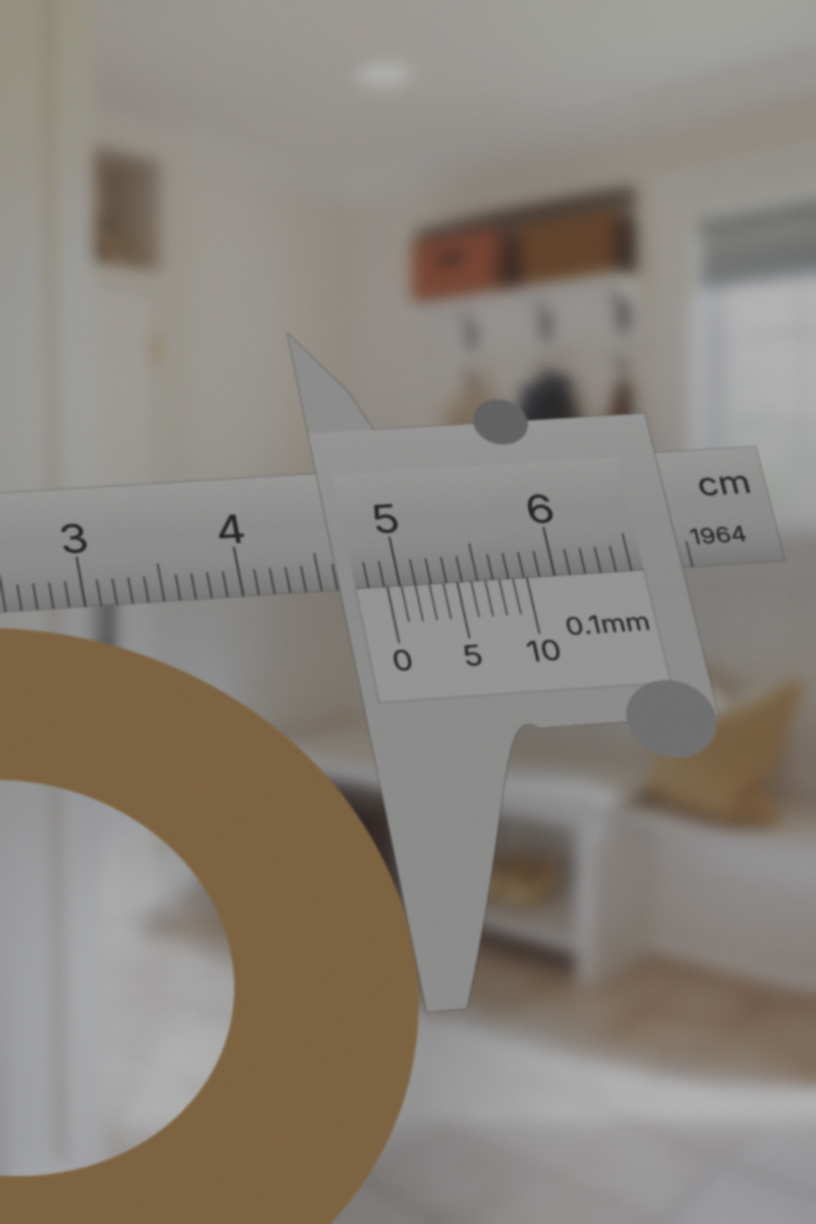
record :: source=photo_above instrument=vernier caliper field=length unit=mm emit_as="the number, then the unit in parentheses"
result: 49.2 (mm)
